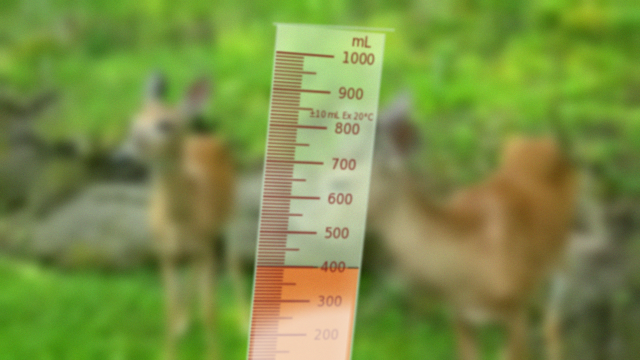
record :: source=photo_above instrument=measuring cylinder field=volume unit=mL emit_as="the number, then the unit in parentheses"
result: 400 (mL)
